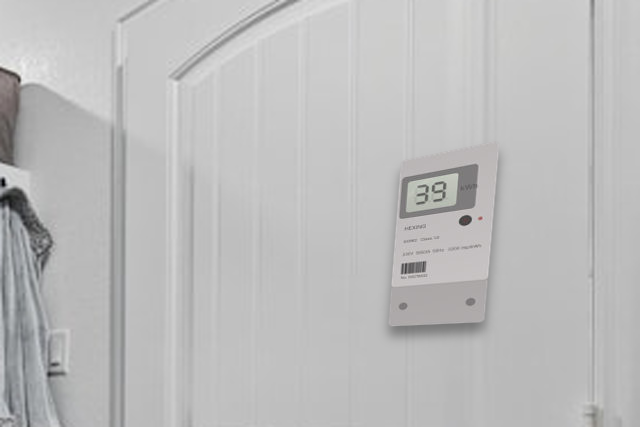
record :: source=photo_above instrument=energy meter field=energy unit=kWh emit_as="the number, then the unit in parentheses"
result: 39 (kWh)
